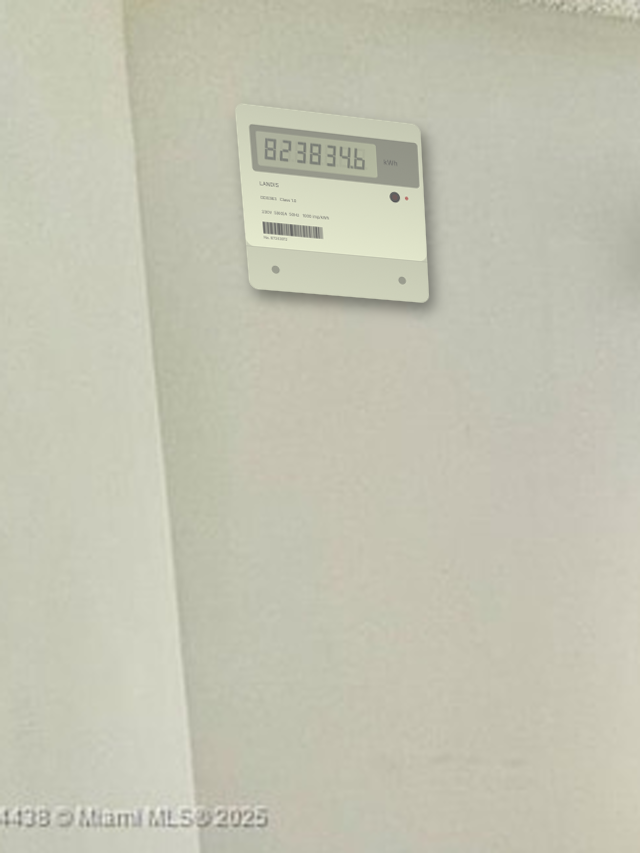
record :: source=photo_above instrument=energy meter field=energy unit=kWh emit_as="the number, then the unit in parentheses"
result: 823834.6 (kWh)
